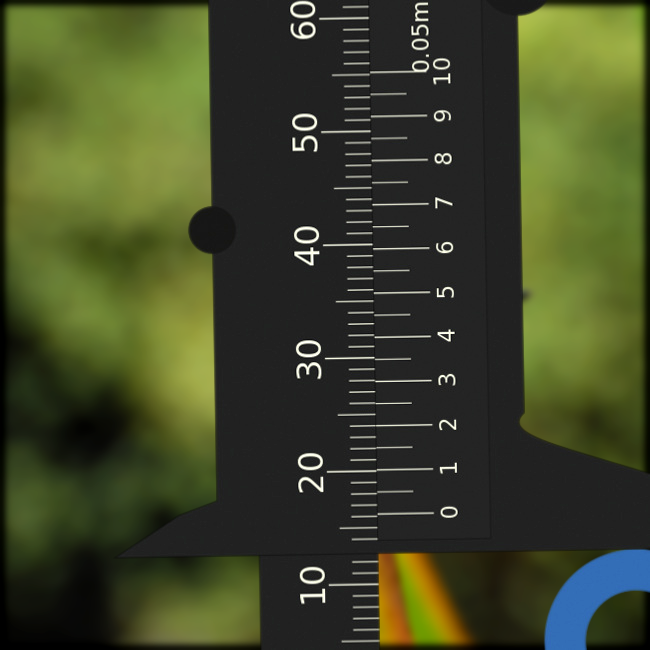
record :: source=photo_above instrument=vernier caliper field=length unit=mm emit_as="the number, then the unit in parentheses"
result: 16.2 (mm)
